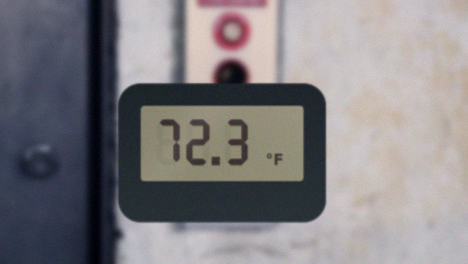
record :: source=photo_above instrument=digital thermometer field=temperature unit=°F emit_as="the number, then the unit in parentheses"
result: 72.3 (°F)
